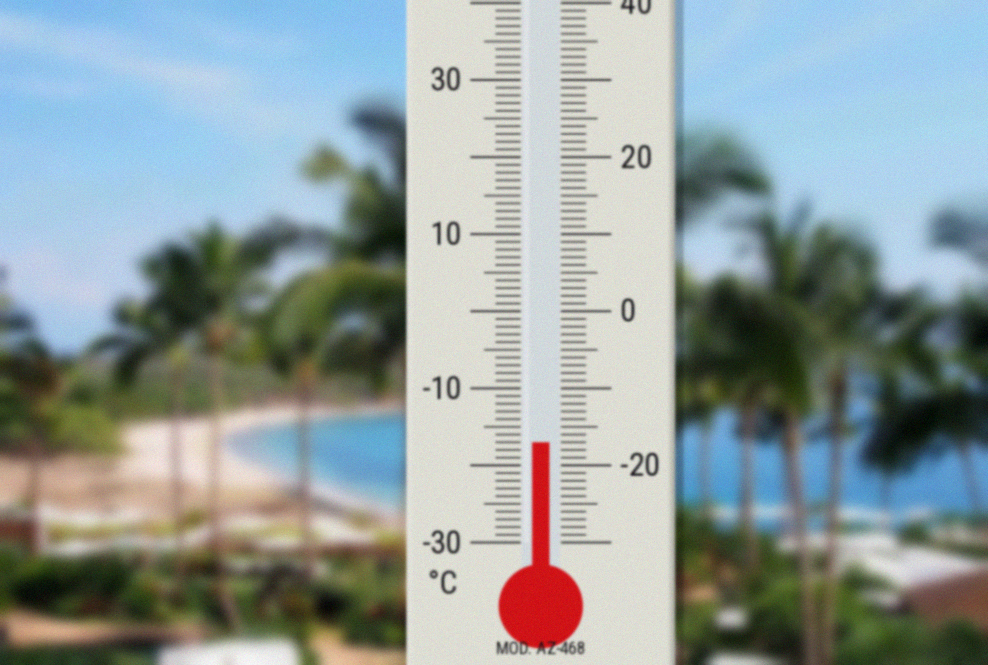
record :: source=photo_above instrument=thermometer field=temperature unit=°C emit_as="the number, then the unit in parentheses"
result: -17 (°C)
